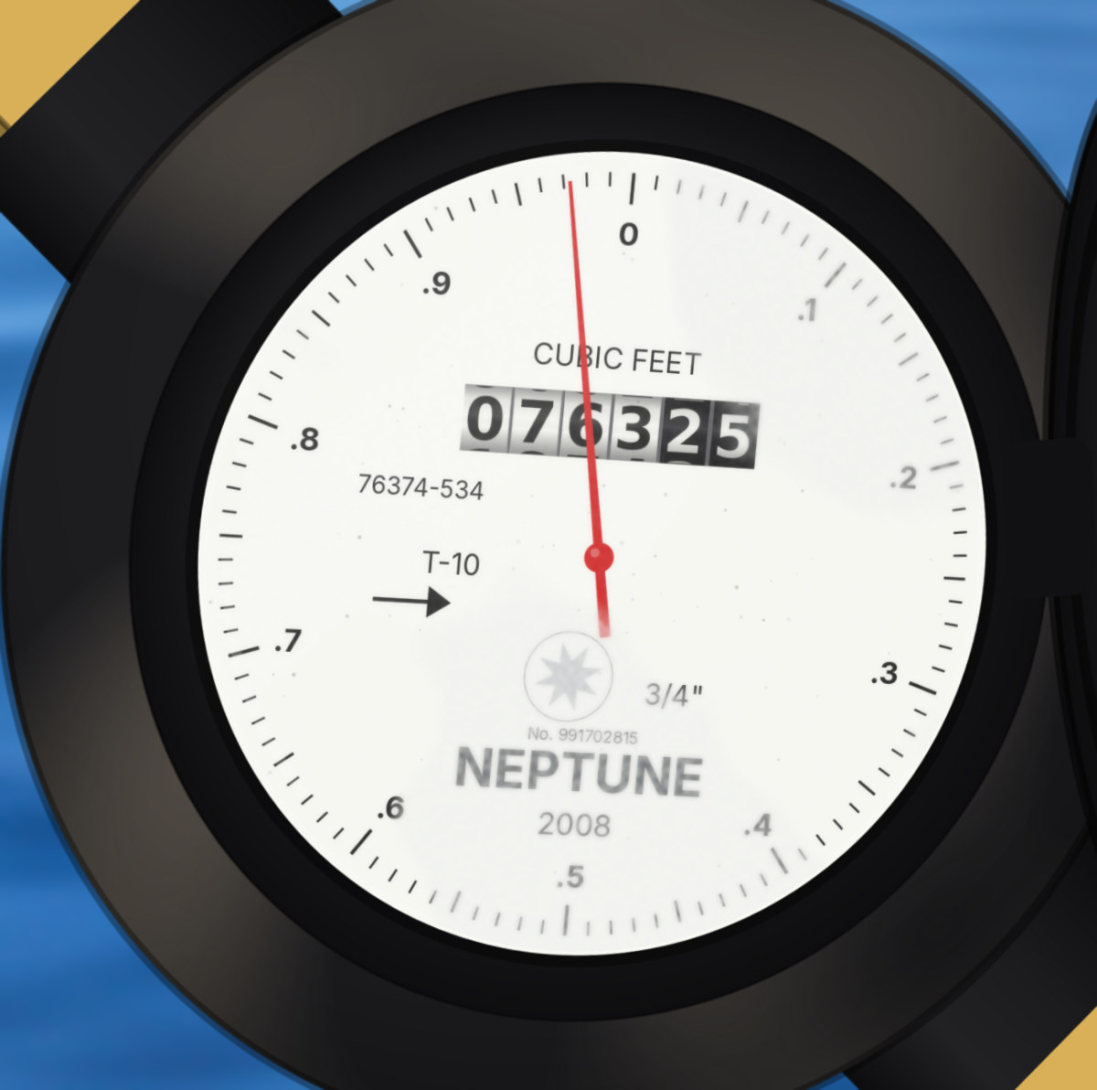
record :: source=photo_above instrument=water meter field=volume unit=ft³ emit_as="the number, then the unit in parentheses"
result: 76324.97 (ft³)
